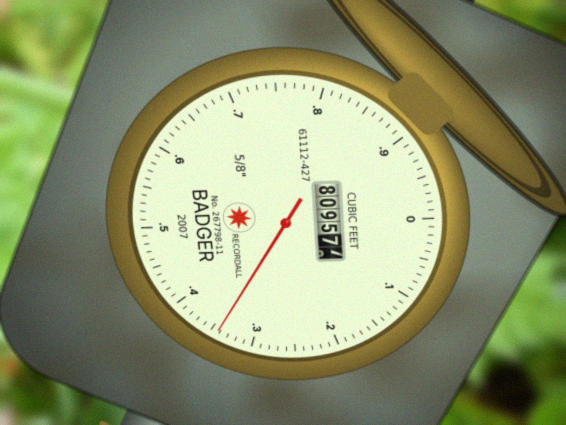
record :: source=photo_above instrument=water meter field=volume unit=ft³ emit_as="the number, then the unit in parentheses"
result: 809577.34 (ft³)
